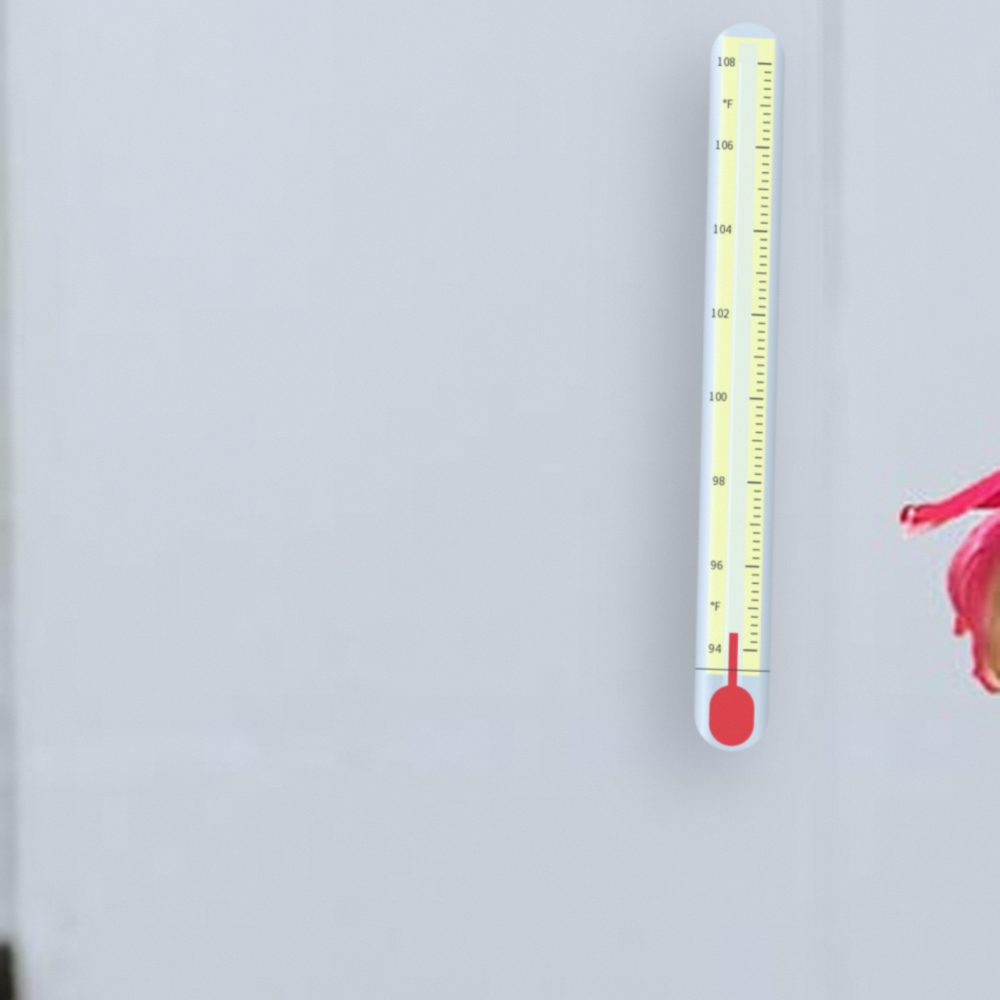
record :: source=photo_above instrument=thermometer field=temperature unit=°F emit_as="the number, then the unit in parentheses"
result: 94.4 (°F)
